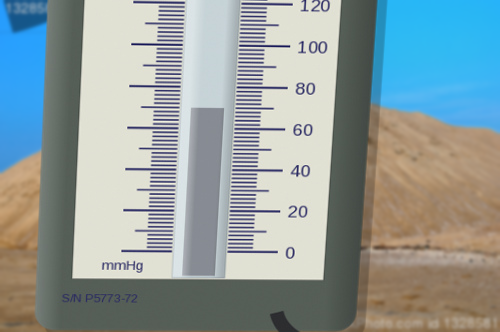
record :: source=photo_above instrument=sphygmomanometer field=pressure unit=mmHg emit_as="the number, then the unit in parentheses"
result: 70 (mmHg)
